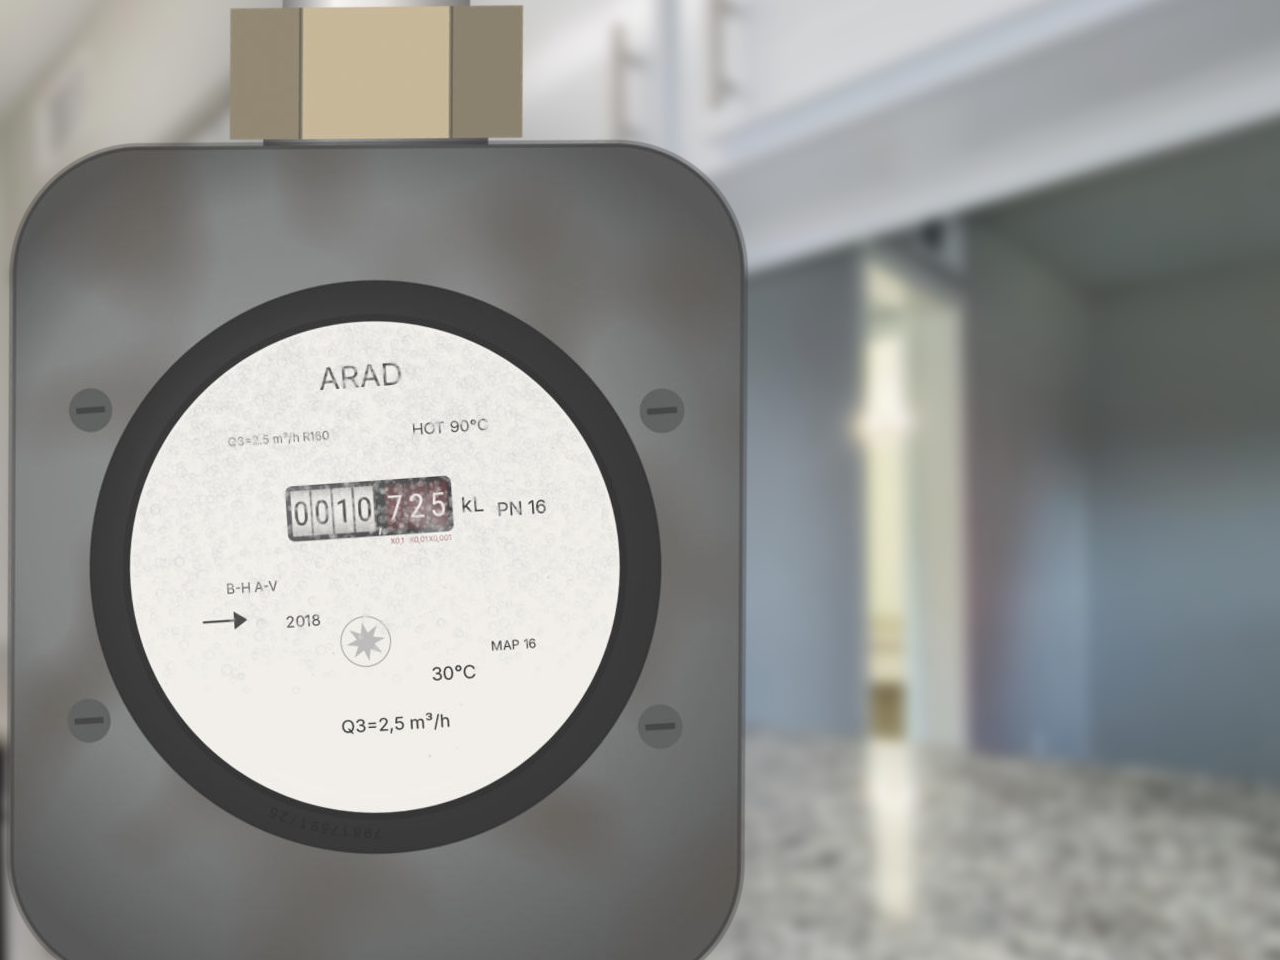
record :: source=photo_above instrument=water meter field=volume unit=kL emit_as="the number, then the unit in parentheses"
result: 10.725 (kL)
